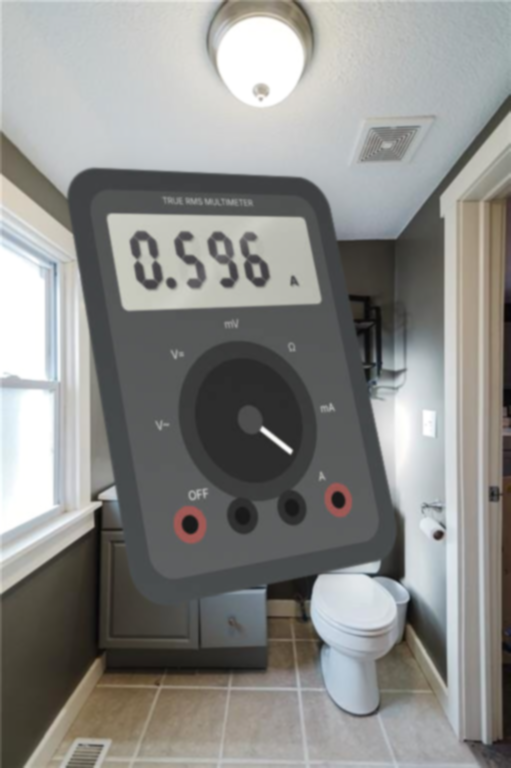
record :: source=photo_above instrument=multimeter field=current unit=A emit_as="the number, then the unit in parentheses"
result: 0.596 (A)
